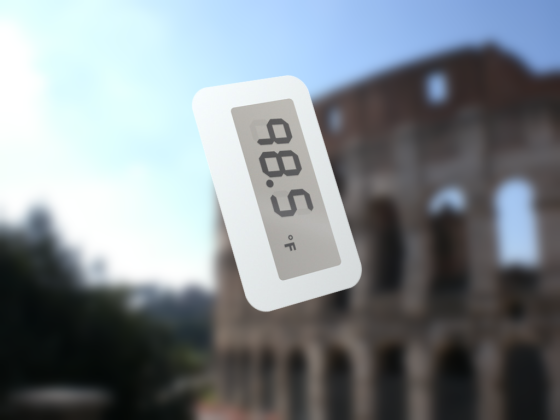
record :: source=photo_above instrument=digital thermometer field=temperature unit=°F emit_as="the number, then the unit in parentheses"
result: 98.5 (°F)
